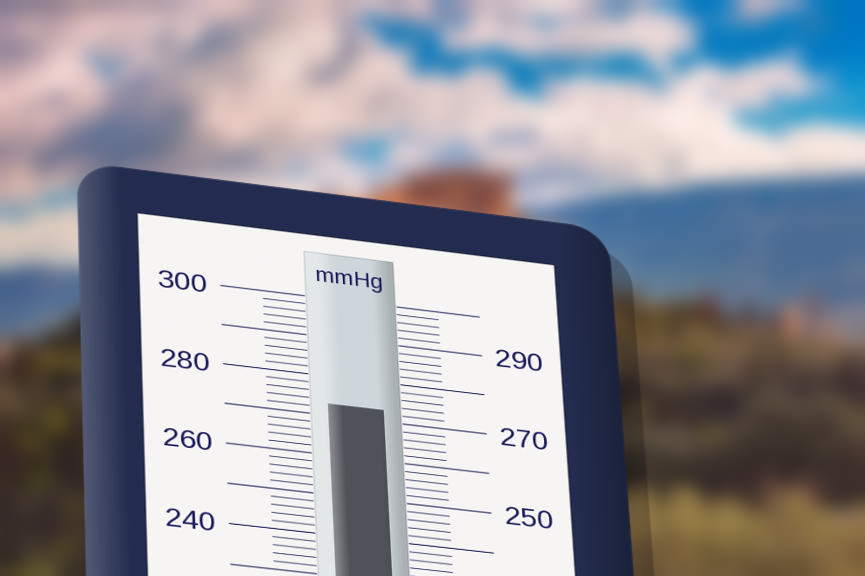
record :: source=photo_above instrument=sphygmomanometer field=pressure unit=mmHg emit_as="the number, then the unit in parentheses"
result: 273 (mmHg)
